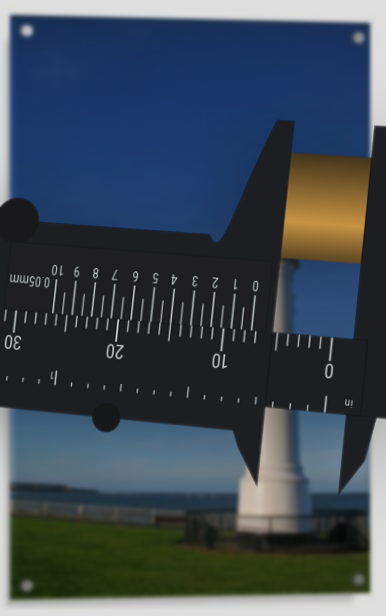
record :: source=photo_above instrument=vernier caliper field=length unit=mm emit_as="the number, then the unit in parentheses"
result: 7.4 (mm)
